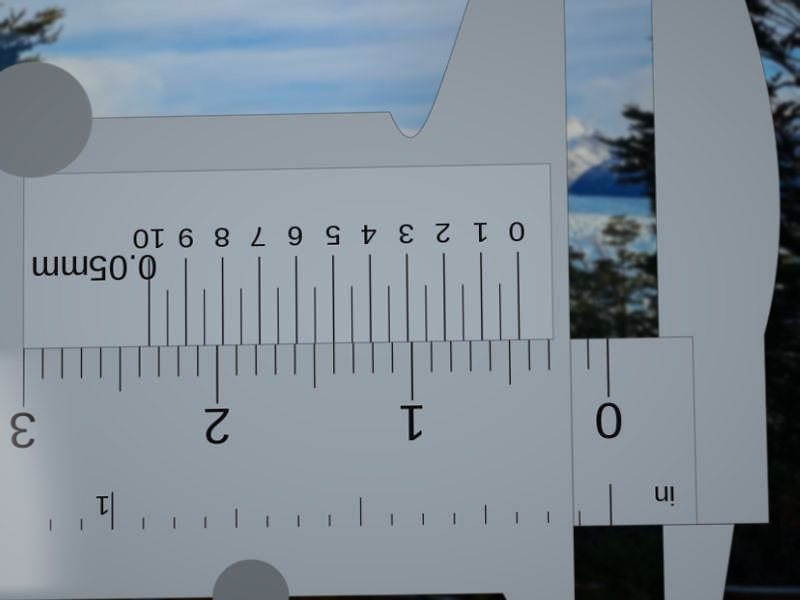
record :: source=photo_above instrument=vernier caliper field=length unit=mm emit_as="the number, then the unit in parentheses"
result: 4.5 (mm)
